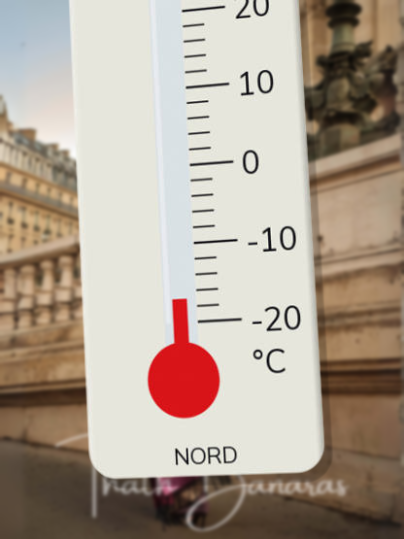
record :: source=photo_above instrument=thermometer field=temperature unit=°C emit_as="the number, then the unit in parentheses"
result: -17 (°C)
